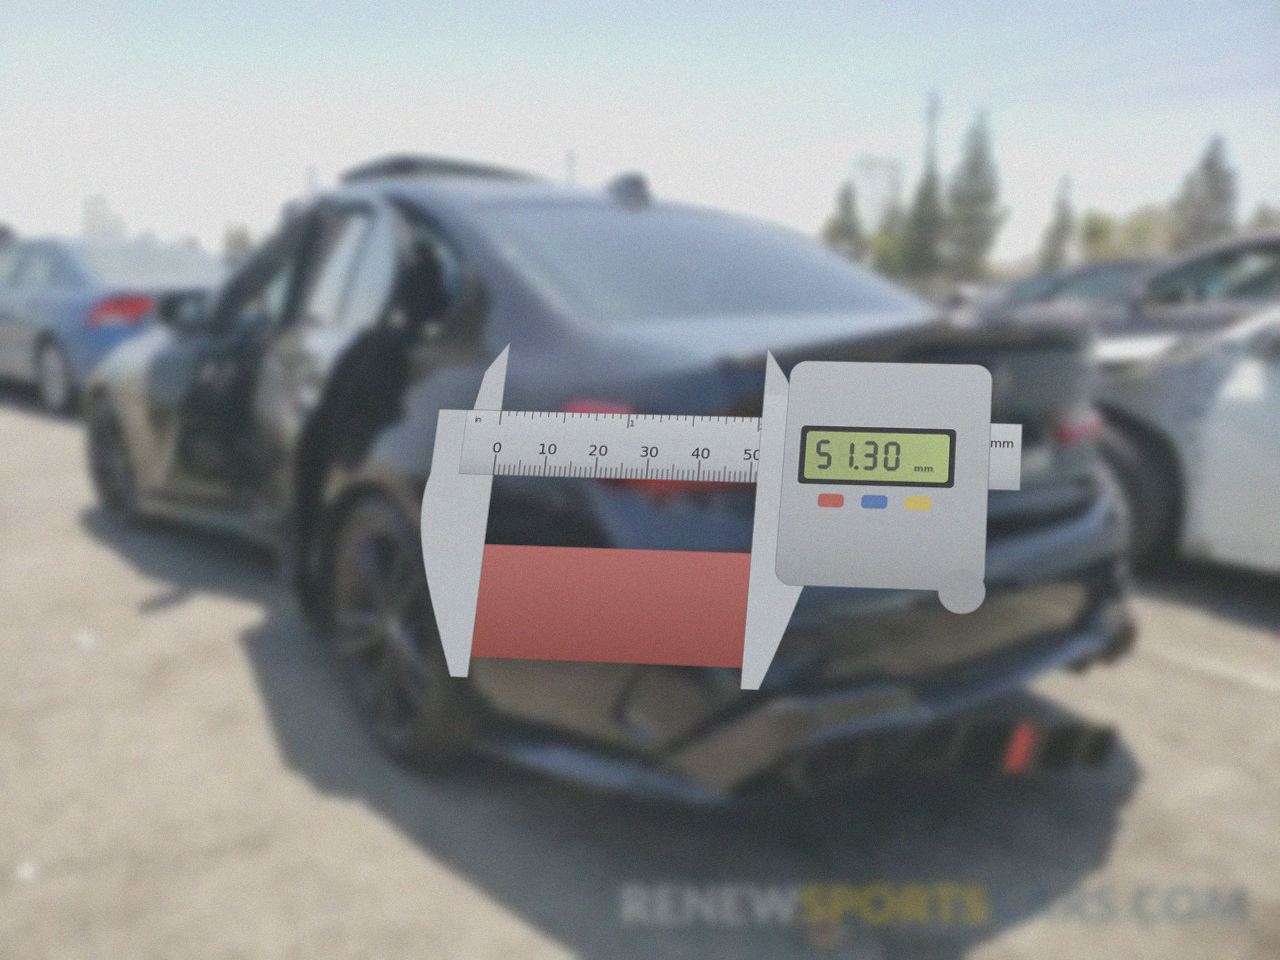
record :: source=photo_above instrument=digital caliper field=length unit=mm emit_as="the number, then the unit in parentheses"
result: 51.30 (mm)
